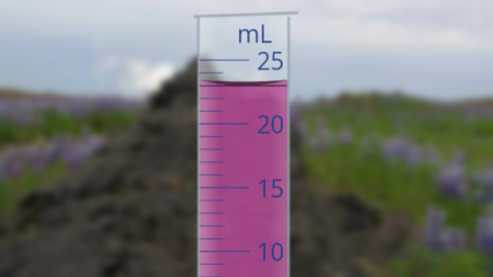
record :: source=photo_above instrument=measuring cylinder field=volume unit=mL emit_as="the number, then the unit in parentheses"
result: 23 (mL)
